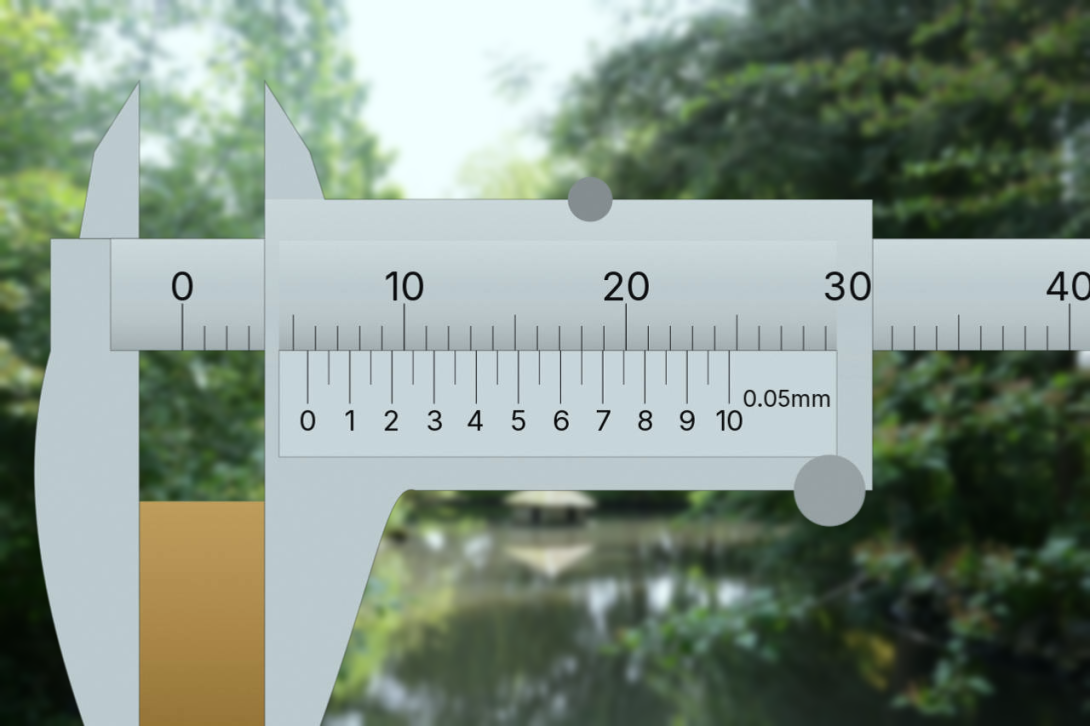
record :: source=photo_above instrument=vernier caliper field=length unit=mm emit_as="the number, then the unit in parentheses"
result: 5.65 (mm)
